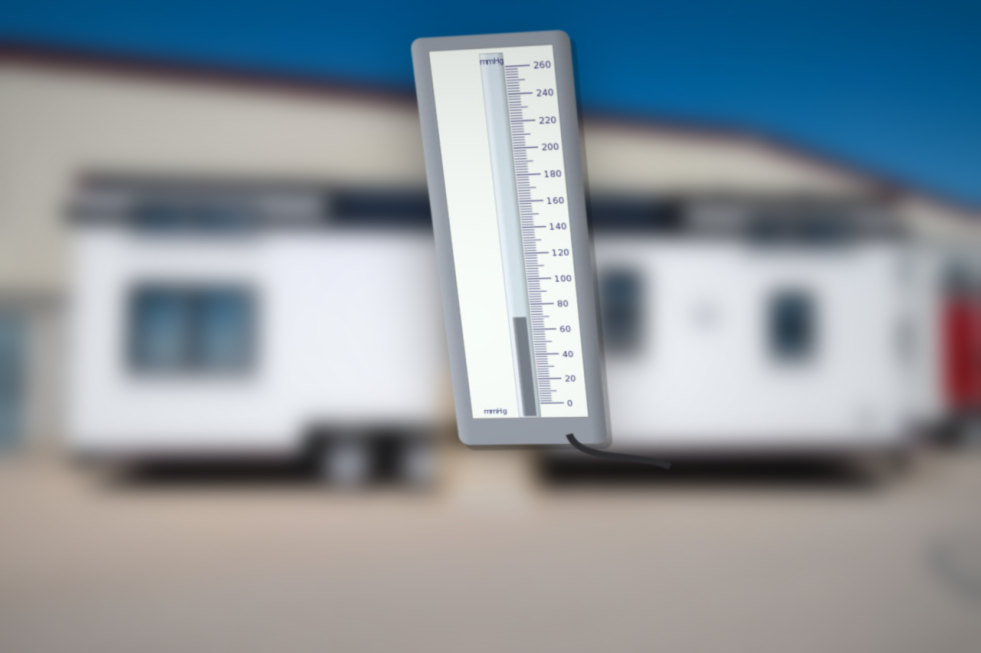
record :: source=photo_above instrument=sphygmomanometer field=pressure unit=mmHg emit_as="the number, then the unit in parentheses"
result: 70 (mmHg)
